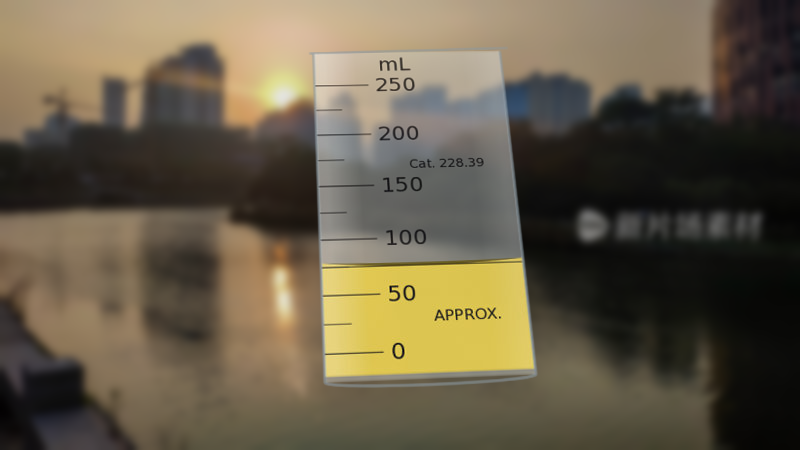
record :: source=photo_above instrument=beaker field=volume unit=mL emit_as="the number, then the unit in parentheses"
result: 75 (mL)
